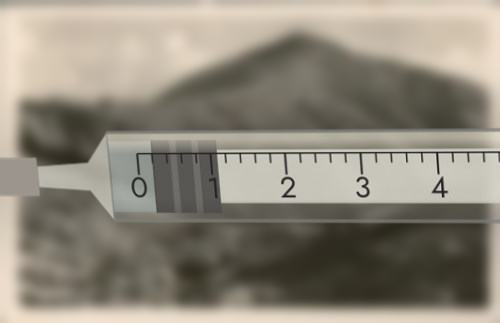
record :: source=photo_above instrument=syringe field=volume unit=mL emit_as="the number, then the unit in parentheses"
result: 0.2 (mL)
